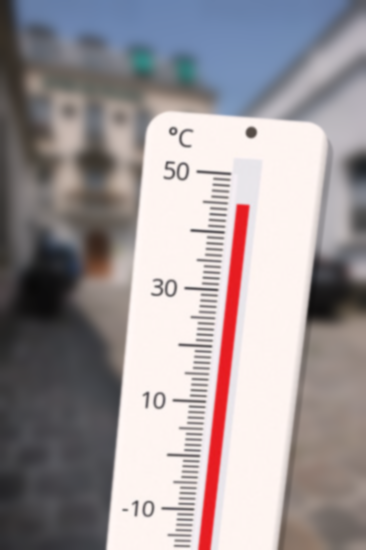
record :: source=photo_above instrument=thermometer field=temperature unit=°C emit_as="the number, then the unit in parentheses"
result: 45 (°C)
